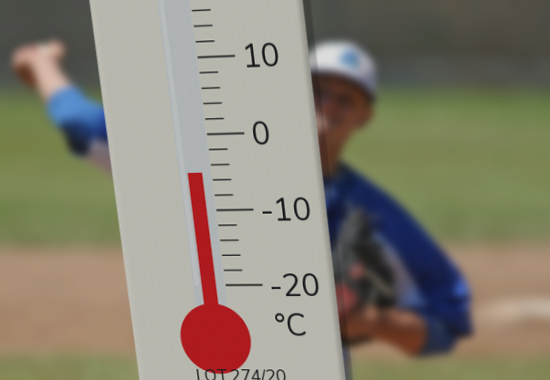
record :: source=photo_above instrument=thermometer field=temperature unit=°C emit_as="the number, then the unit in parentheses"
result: -5 (°C)
